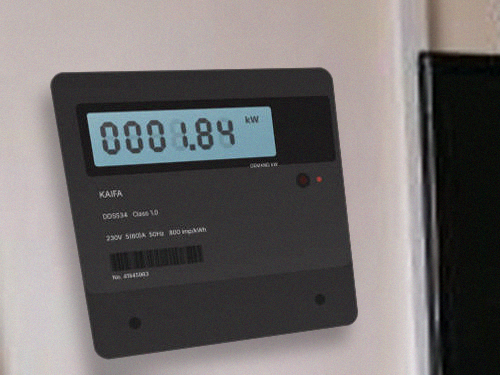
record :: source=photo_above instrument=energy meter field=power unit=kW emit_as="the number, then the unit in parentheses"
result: 1.84 (kW)
